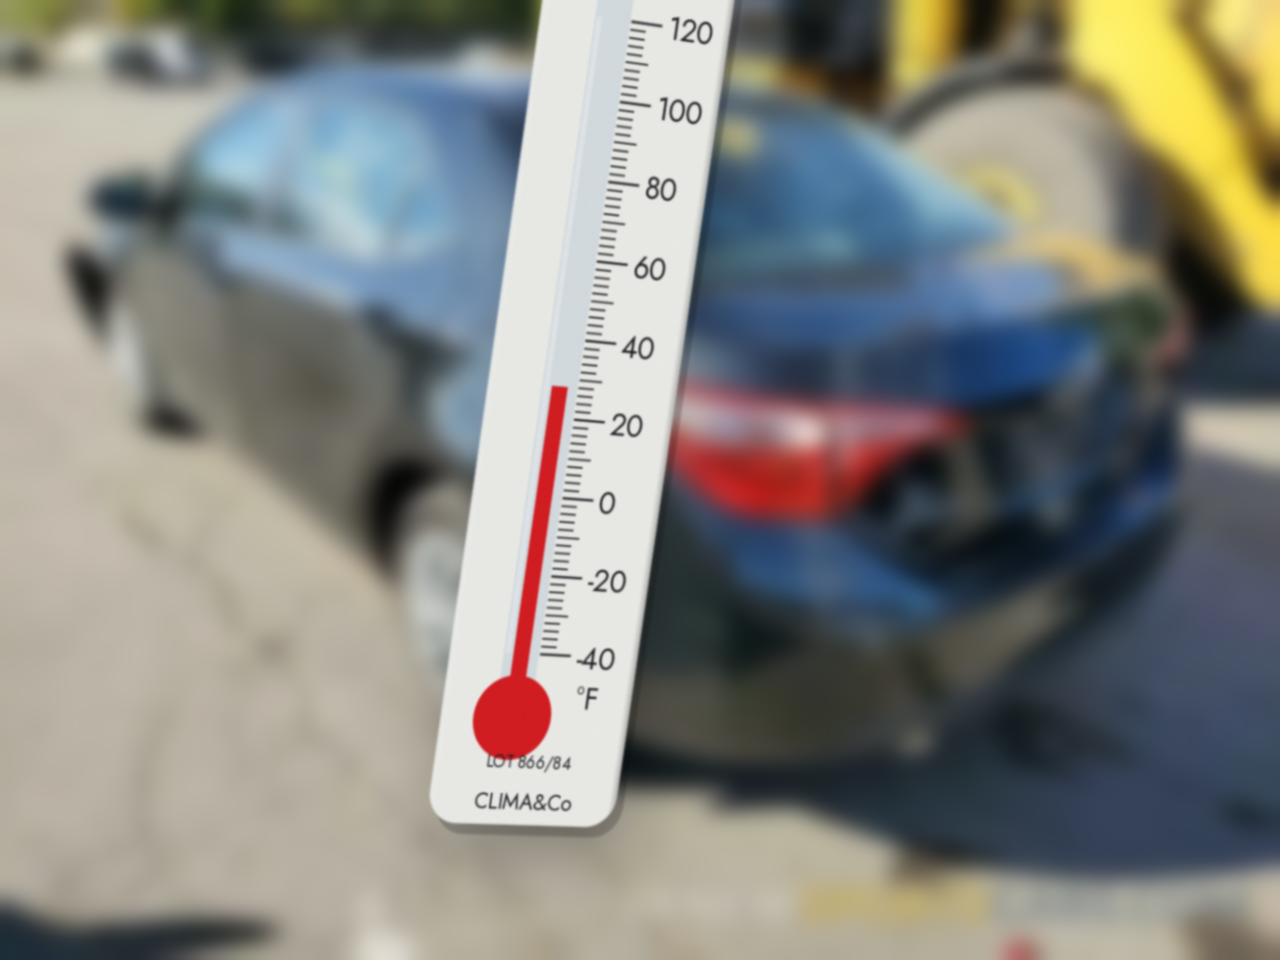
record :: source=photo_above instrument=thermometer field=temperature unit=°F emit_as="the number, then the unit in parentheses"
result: 28 (°F)
